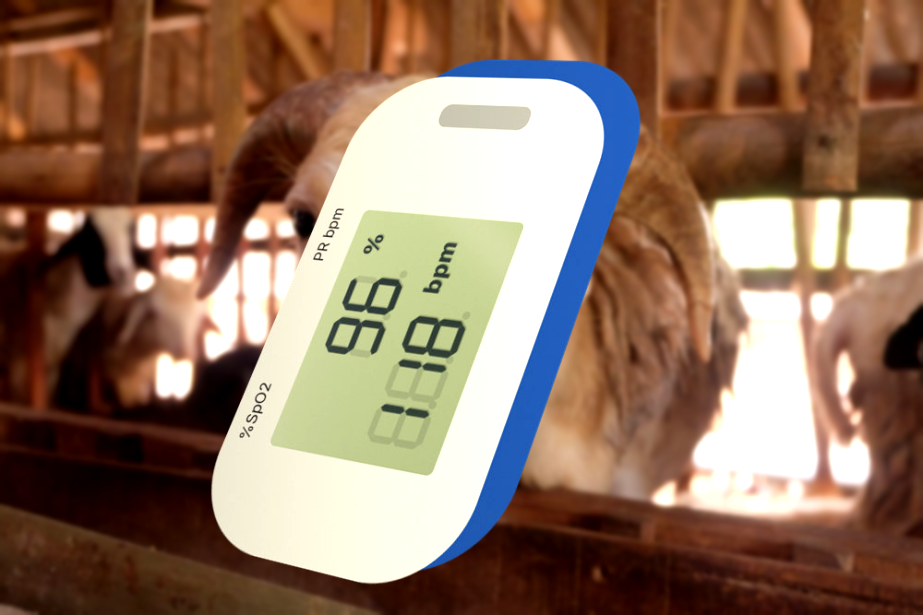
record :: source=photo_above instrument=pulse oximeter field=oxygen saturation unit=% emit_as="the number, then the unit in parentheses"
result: 96 (%)
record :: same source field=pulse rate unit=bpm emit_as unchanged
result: 118 (bpm)
